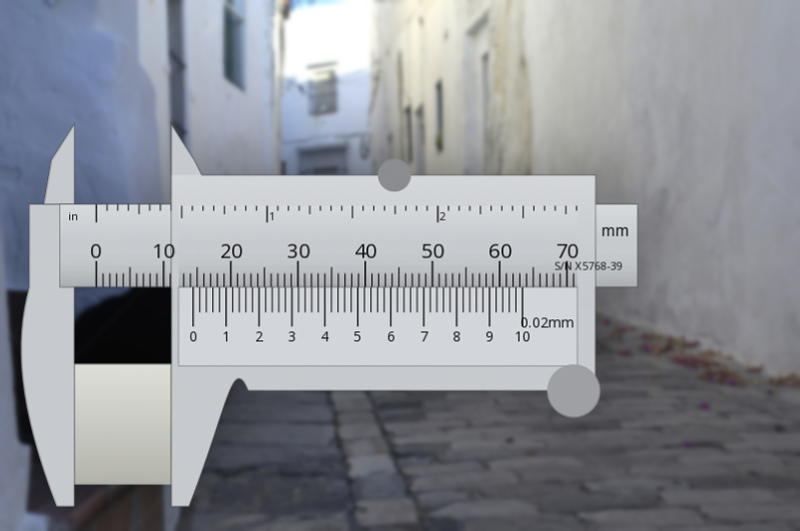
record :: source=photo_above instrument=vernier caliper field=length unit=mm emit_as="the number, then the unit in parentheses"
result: 14.4 (mm)
